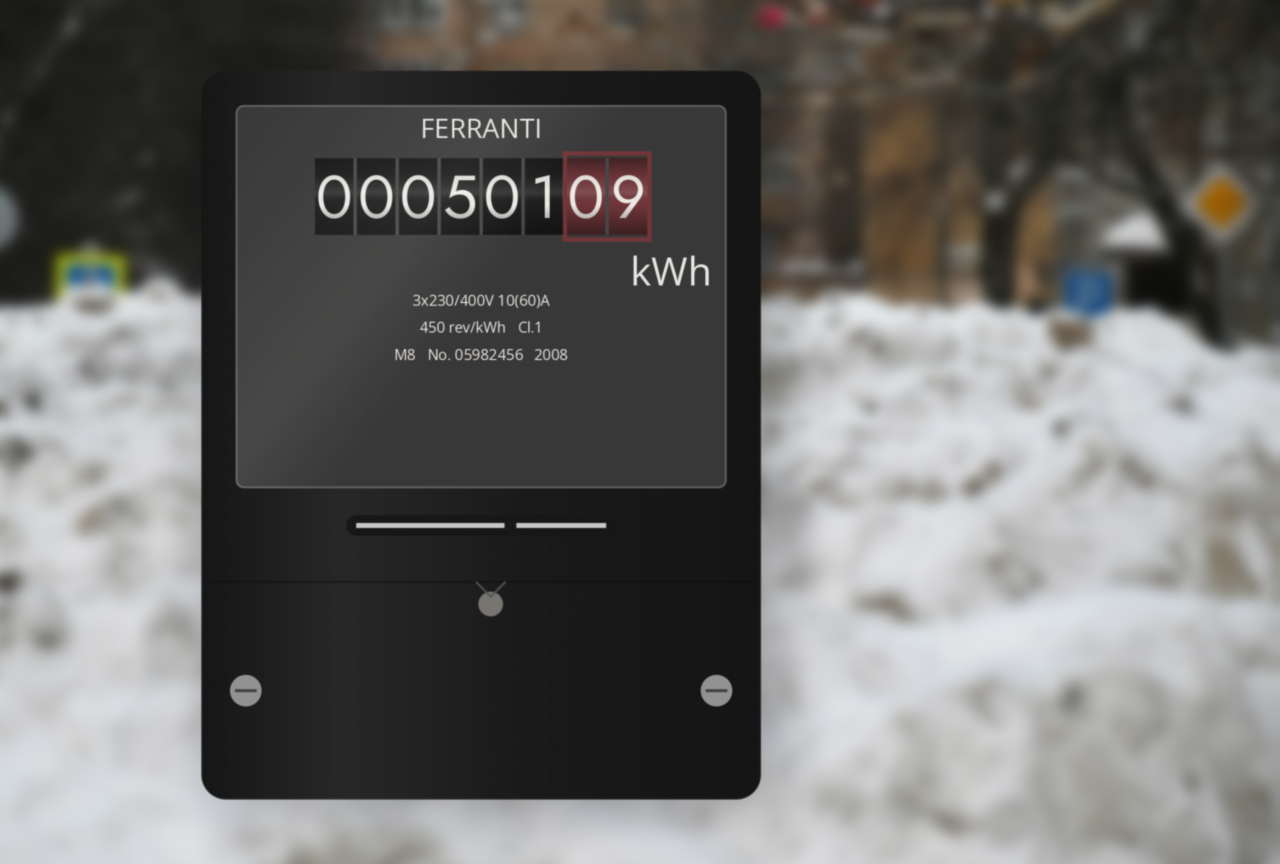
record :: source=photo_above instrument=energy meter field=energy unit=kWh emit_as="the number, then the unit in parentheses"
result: 501.09 (kWh)
